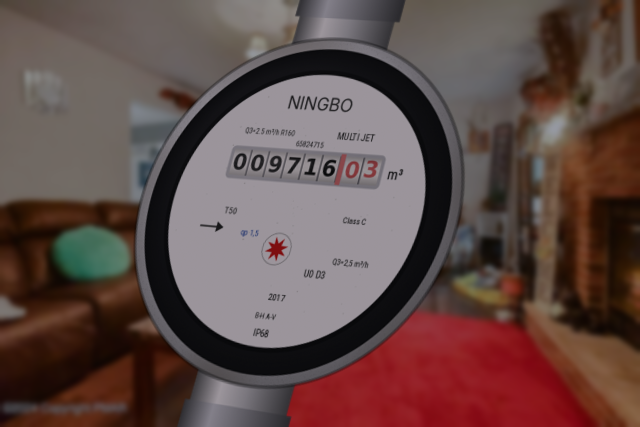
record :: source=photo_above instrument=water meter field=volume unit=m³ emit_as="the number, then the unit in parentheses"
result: 9716.03 (m³)
